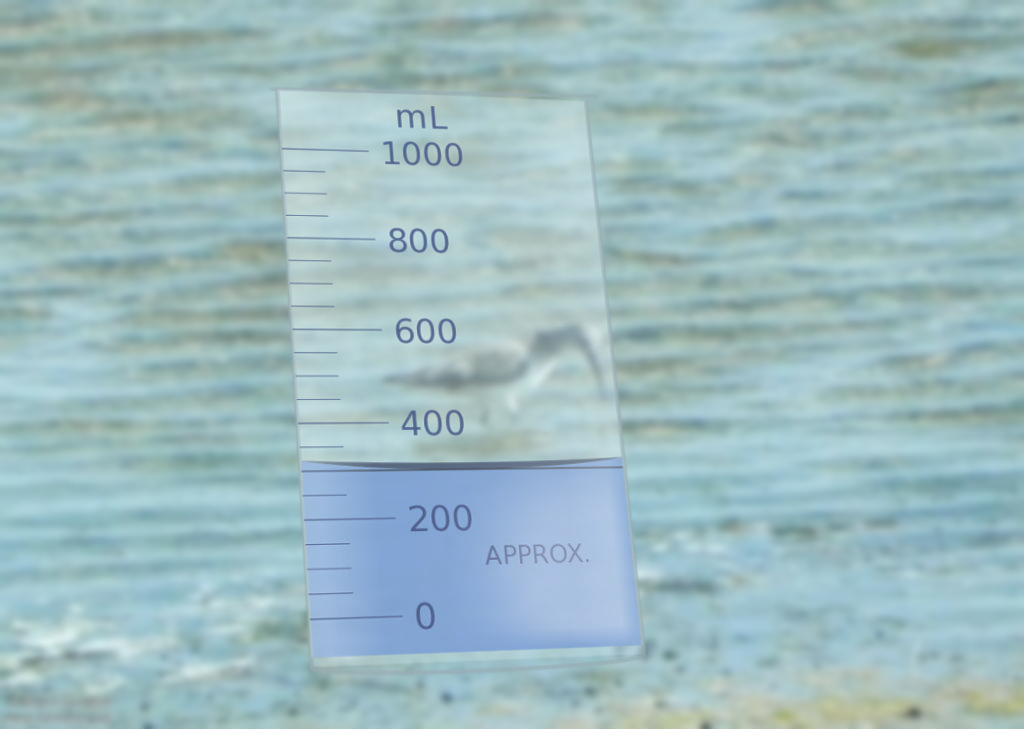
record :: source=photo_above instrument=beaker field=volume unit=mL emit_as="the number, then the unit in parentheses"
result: 300 (mL)
